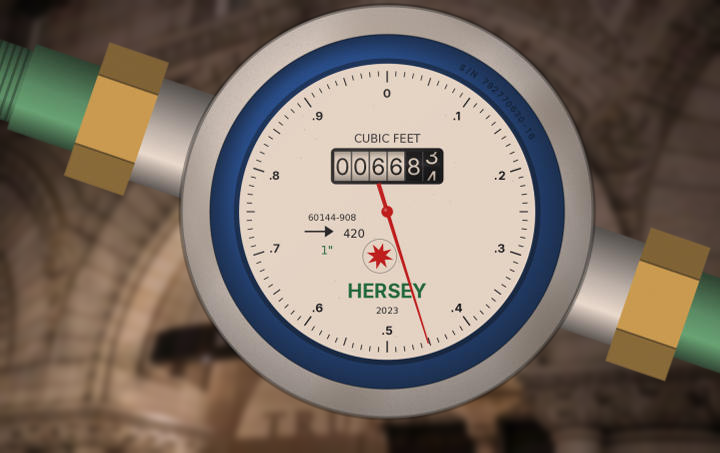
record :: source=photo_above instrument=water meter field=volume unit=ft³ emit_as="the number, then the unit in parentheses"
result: 6683.45 (ft³)
